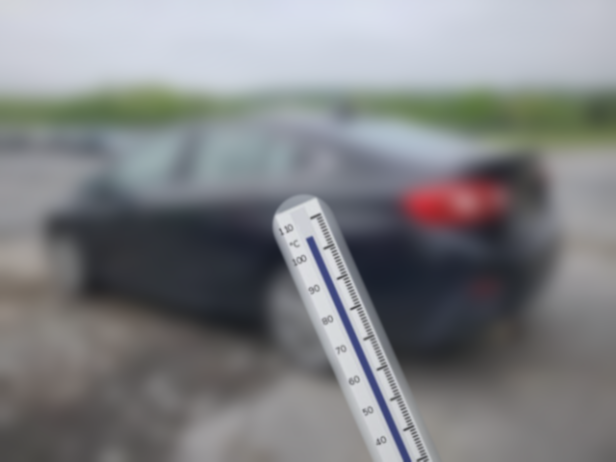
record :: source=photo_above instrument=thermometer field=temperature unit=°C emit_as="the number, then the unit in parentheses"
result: 105 (°C)
